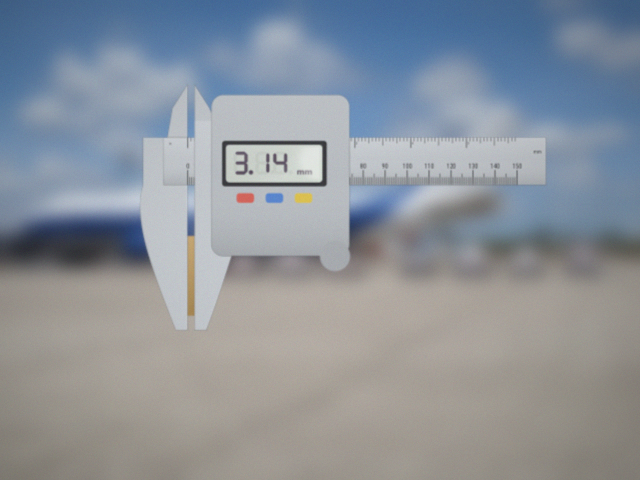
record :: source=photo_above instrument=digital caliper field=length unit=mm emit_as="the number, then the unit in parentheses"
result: 3.14 (mm)
